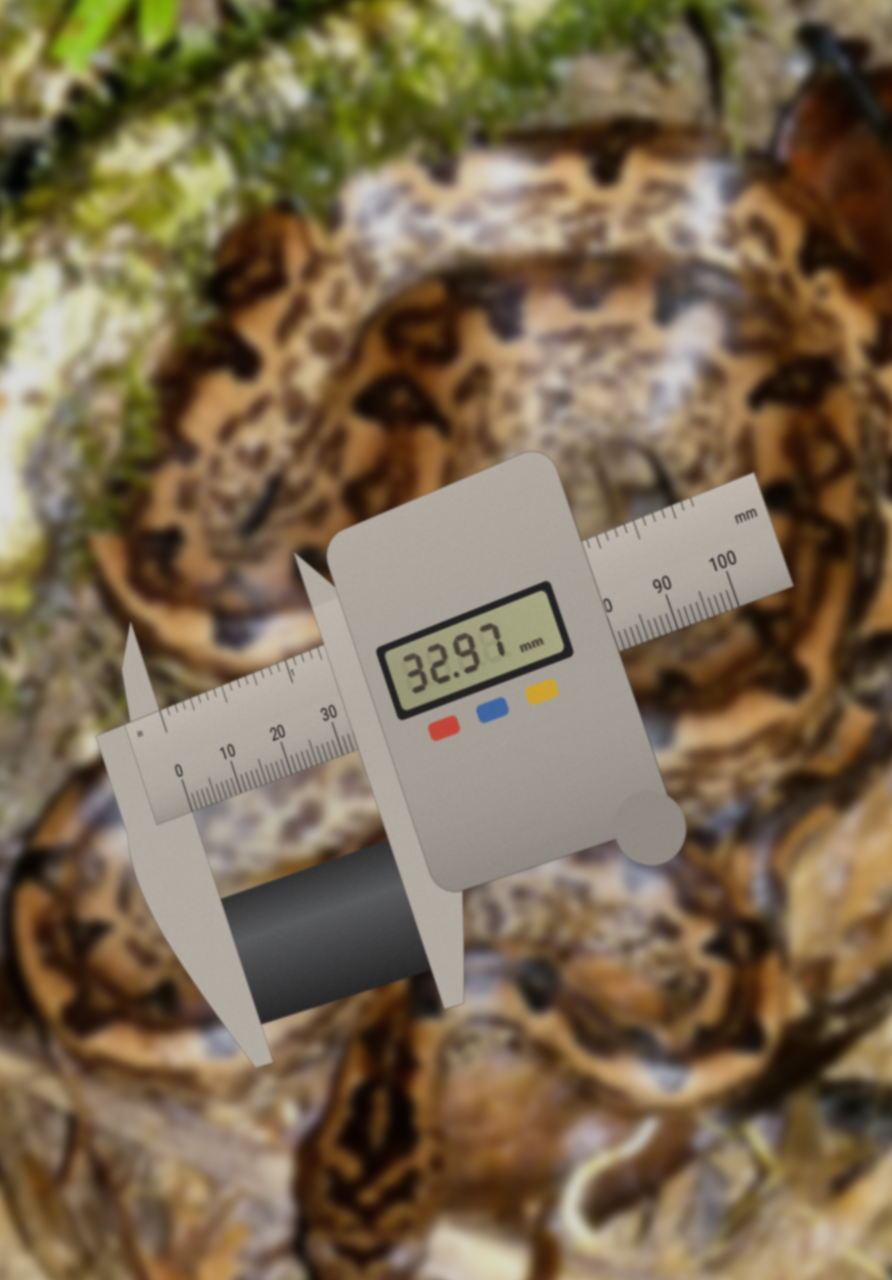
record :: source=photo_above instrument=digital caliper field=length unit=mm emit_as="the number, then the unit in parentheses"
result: 32.97 (mm)
